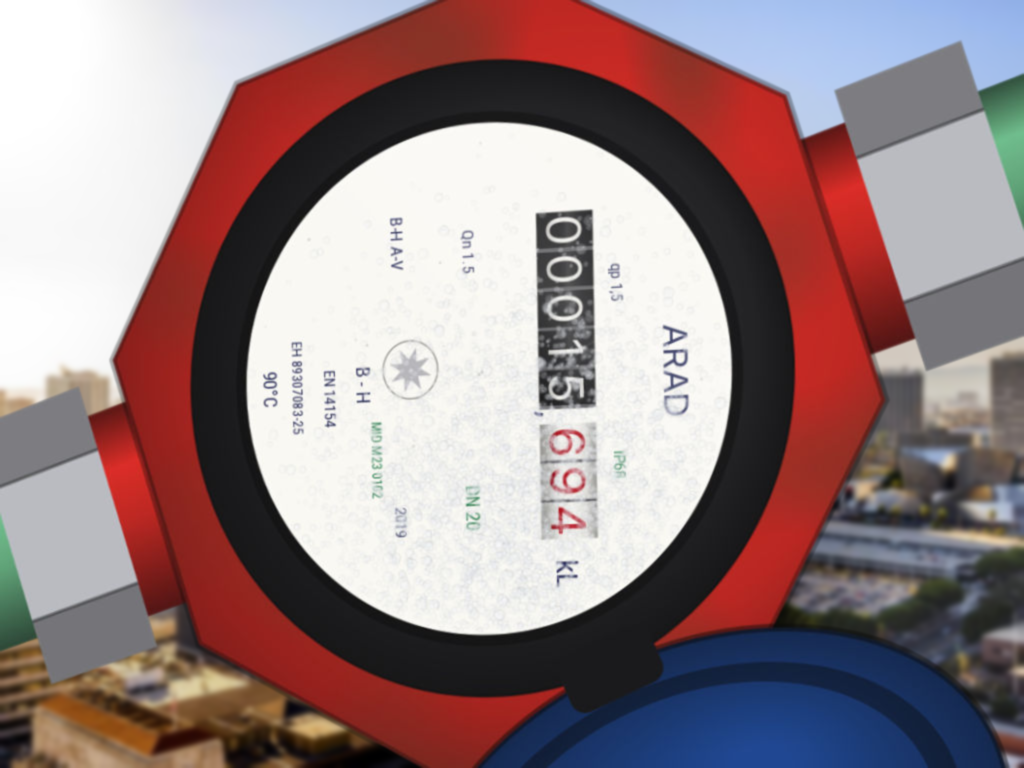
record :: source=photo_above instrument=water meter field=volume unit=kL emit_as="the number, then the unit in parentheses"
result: 15.694 (kL)
